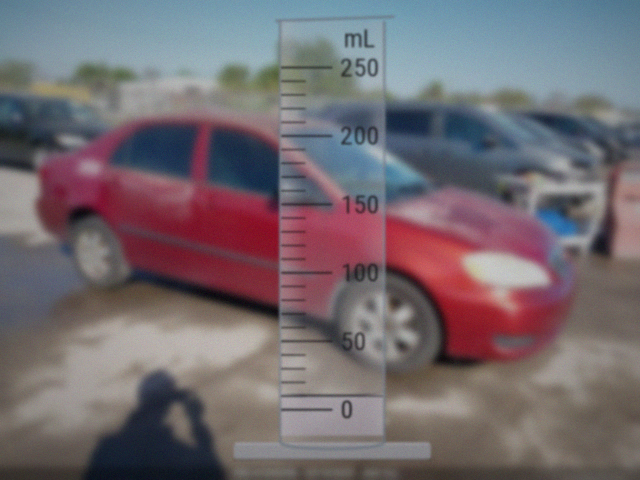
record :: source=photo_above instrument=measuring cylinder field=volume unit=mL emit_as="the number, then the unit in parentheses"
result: 10 (mL)
